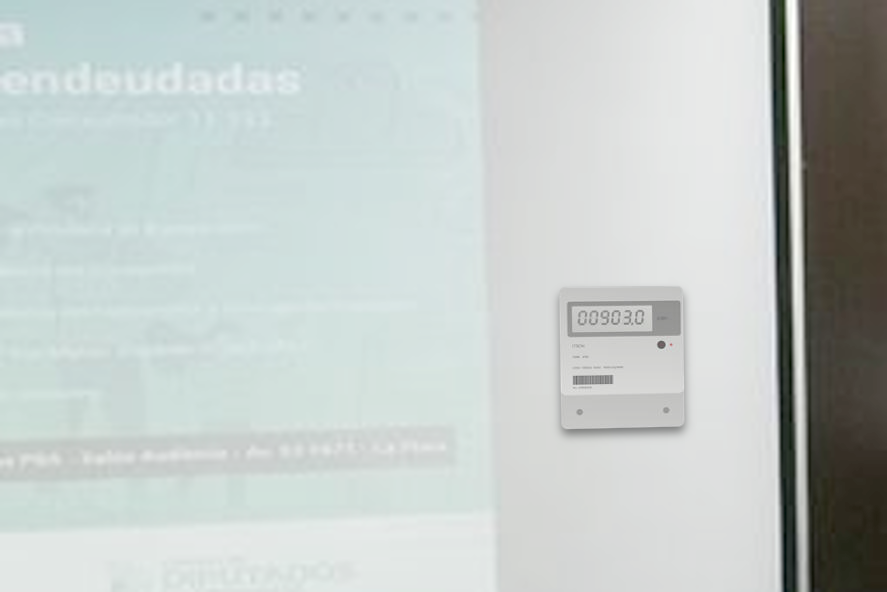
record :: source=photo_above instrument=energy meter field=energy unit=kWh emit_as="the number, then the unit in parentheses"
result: 903.0 (kWh)
